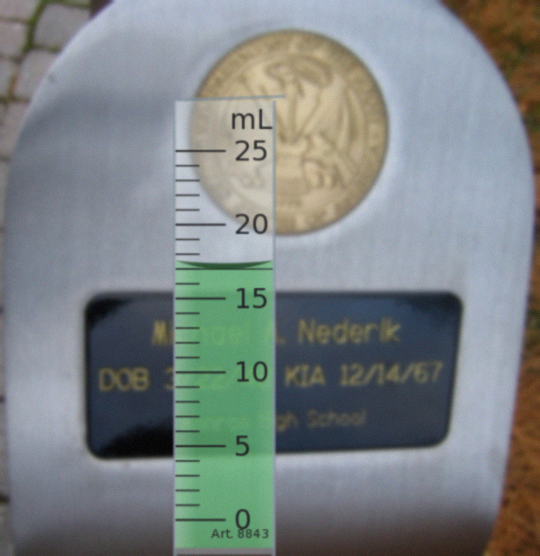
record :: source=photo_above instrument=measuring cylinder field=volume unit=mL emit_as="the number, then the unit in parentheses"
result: 17 (mL)
